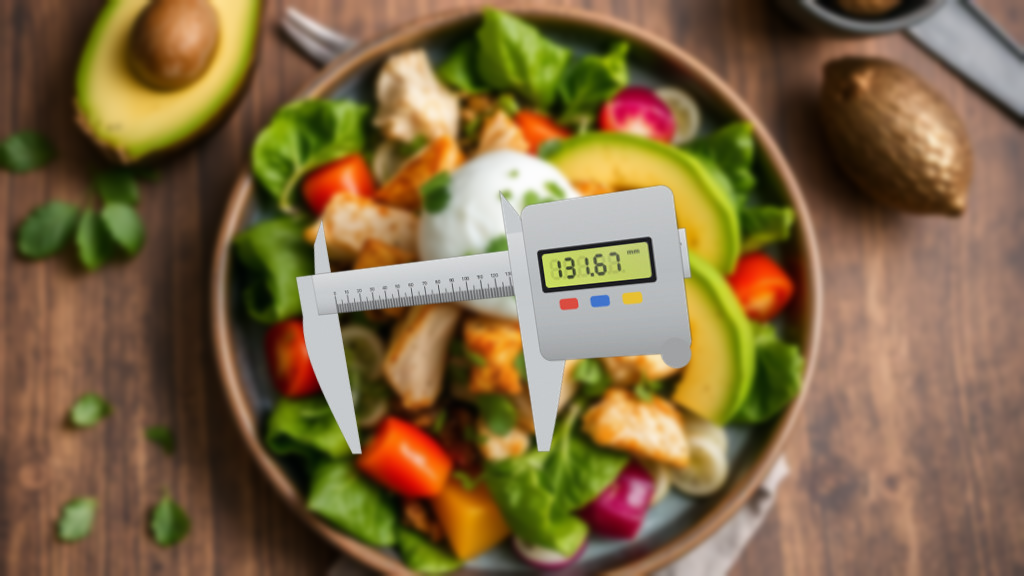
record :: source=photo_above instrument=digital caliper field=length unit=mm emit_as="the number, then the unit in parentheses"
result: 131.67 (mm)
